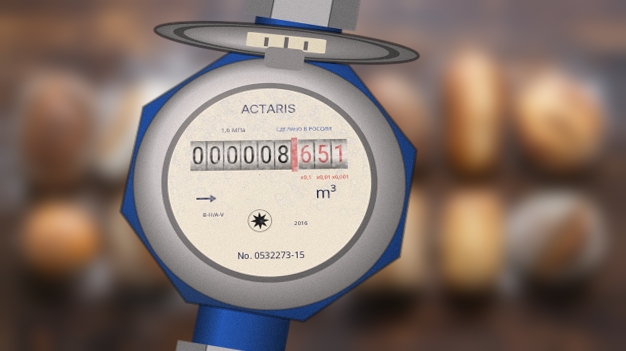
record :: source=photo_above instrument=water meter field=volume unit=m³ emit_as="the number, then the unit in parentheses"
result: 8.651 (m³)
